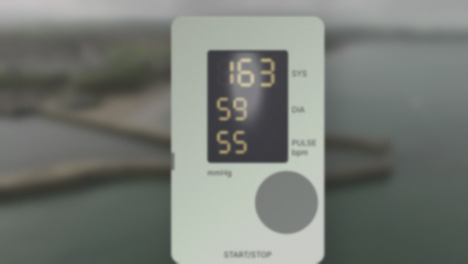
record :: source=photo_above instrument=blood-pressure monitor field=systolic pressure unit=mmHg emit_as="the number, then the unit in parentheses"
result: 163 (mmHg)
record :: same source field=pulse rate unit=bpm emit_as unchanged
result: 55 (bpm)
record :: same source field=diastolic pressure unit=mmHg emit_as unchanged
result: 59 (mmHg)
